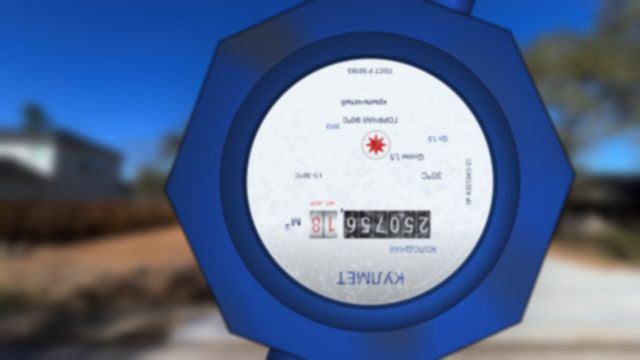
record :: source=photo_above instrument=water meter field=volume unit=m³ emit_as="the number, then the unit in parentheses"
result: 250756.18 (m³)
